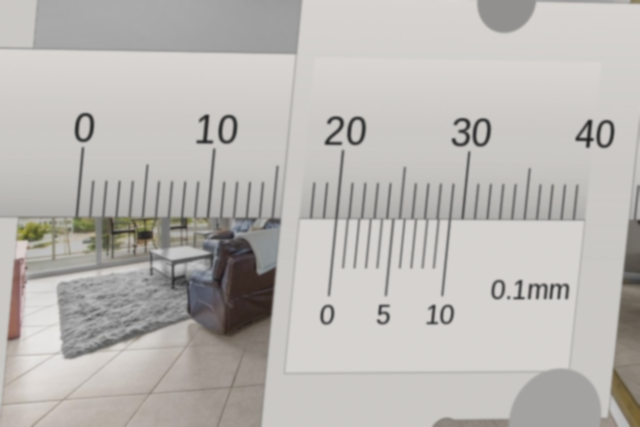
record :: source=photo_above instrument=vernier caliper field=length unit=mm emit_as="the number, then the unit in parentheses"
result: 20.0 (mm)
